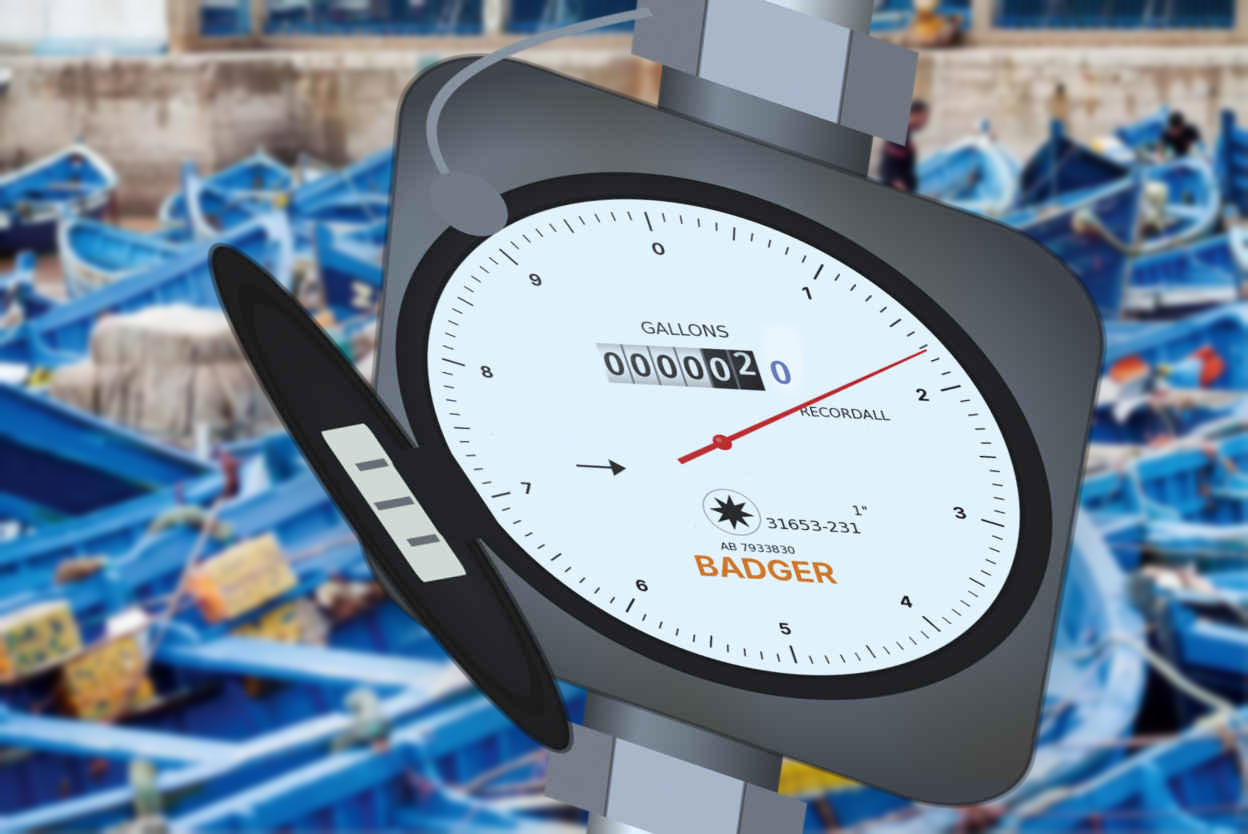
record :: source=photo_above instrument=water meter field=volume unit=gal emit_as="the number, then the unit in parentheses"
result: 21.7 (gal)
